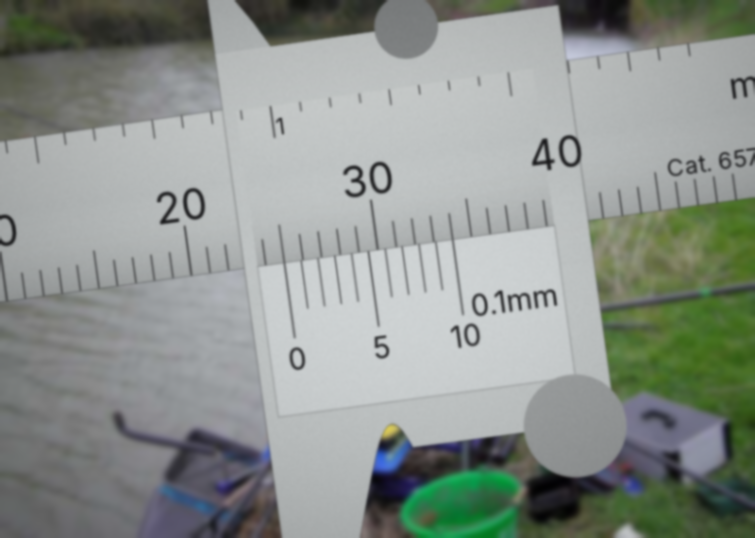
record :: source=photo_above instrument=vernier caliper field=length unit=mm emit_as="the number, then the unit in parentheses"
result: 25.0 (mm)
